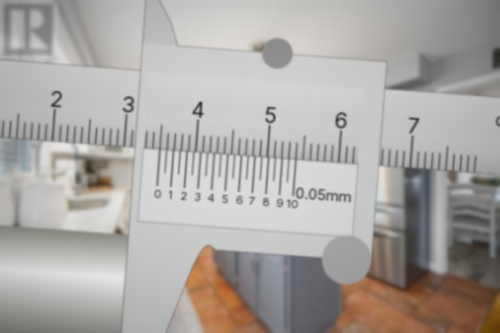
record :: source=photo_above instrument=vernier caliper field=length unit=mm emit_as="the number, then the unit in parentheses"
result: 35.0 (mm)
